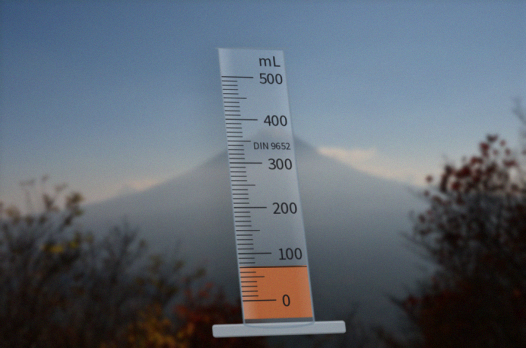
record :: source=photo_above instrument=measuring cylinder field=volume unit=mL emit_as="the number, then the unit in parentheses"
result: 70 (mL)
